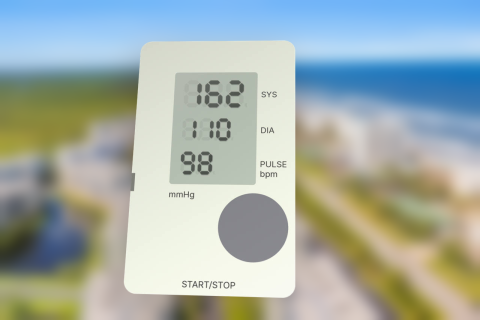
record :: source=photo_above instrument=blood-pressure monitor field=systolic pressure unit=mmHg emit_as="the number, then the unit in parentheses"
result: 162 (mmHg)
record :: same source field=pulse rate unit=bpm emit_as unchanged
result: 98 (bpm)
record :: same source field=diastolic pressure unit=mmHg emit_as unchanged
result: 110 (mmHg)
